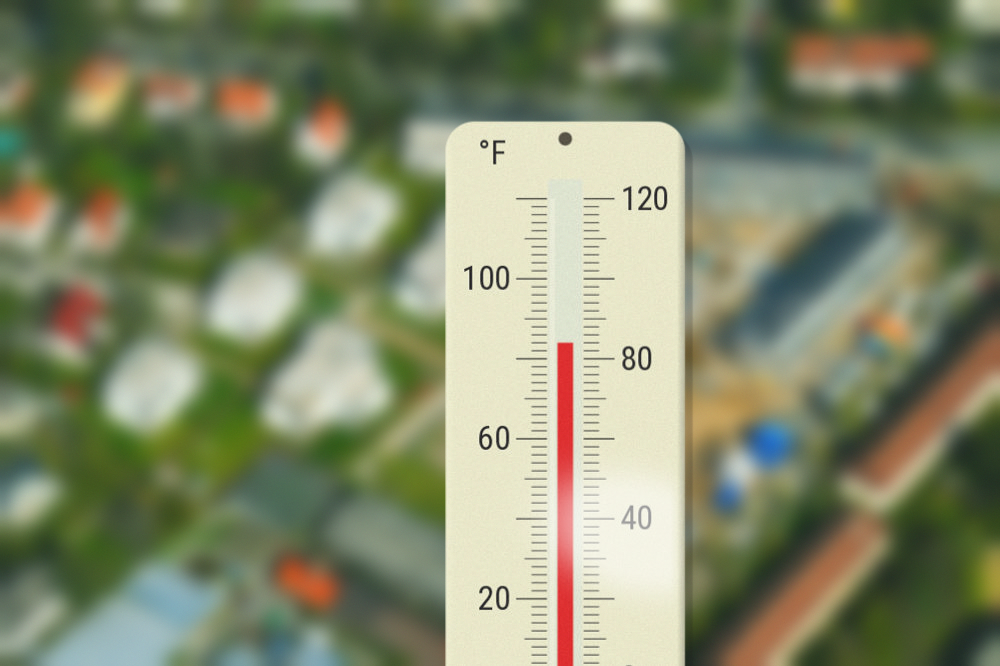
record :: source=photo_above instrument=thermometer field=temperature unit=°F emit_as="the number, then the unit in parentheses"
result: 84 (°F)
